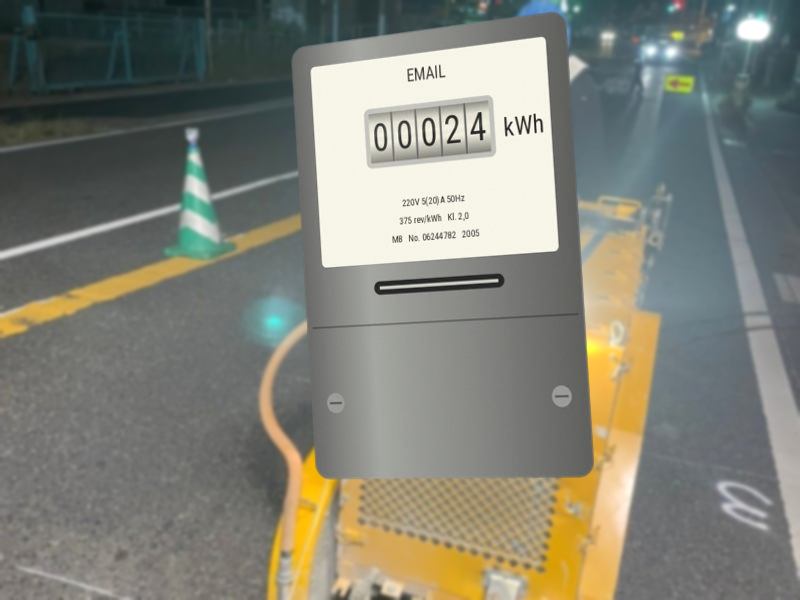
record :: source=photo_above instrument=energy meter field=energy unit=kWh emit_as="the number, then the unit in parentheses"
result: 24 (kWh)
